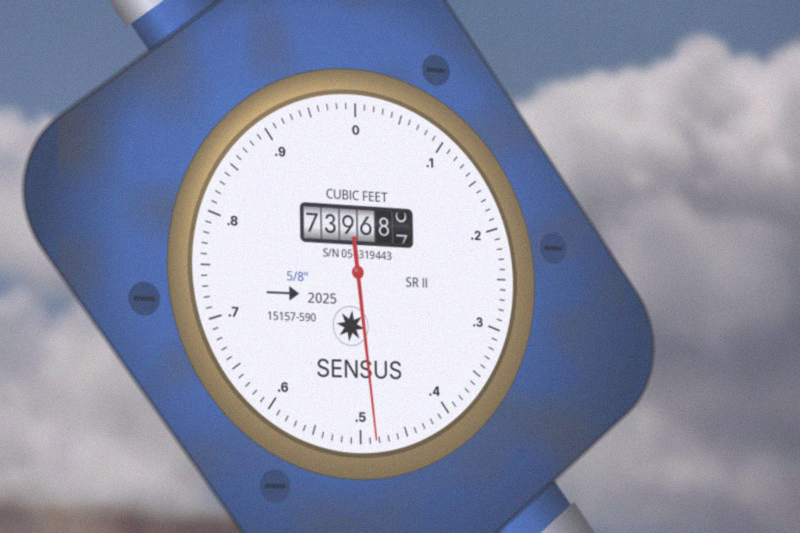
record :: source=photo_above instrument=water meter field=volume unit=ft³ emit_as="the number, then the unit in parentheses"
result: 739686.48 (ft³)
